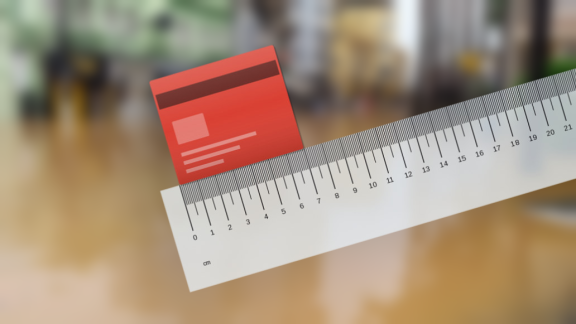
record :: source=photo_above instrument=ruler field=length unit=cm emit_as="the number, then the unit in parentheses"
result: 7 (cm)
